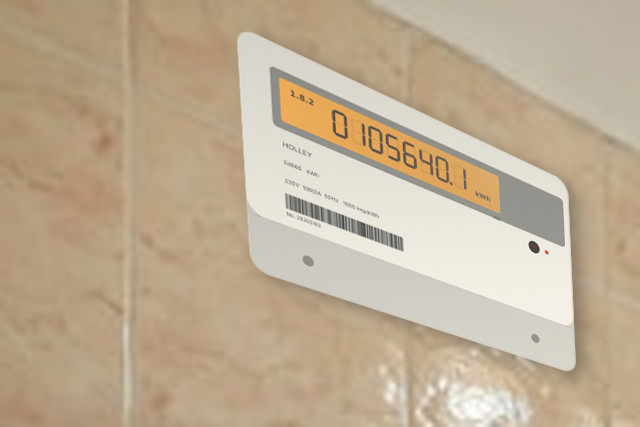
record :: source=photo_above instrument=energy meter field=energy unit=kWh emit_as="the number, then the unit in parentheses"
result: 105640.1 (kWh)
